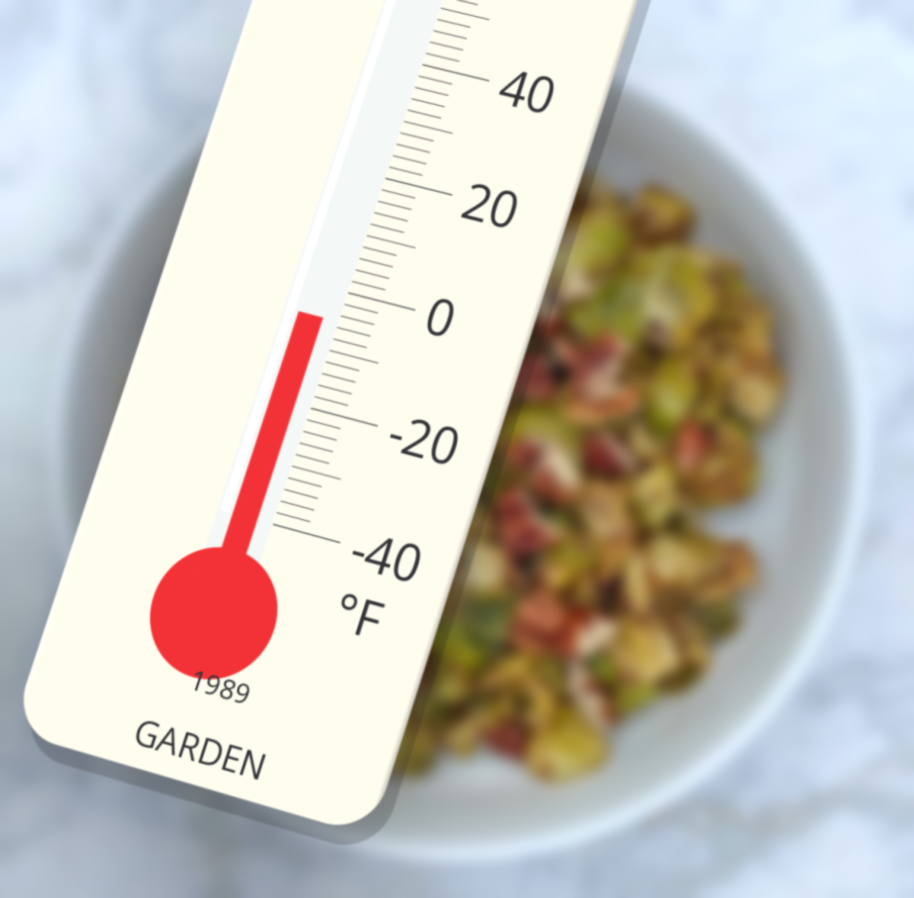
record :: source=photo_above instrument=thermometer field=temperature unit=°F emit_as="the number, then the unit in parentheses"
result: -5 (°F)
